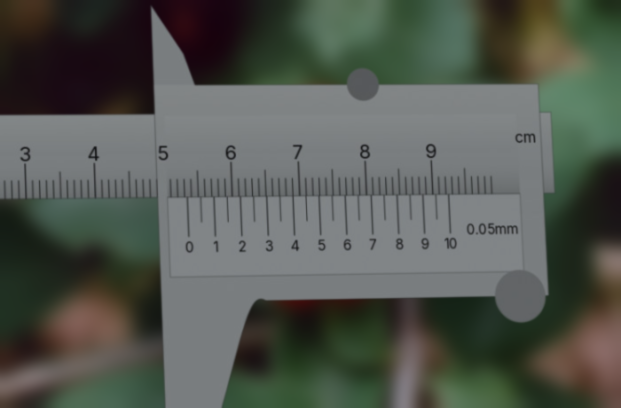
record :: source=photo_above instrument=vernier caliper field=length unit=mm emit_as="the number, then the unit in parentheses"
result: 53.4 (mm)
